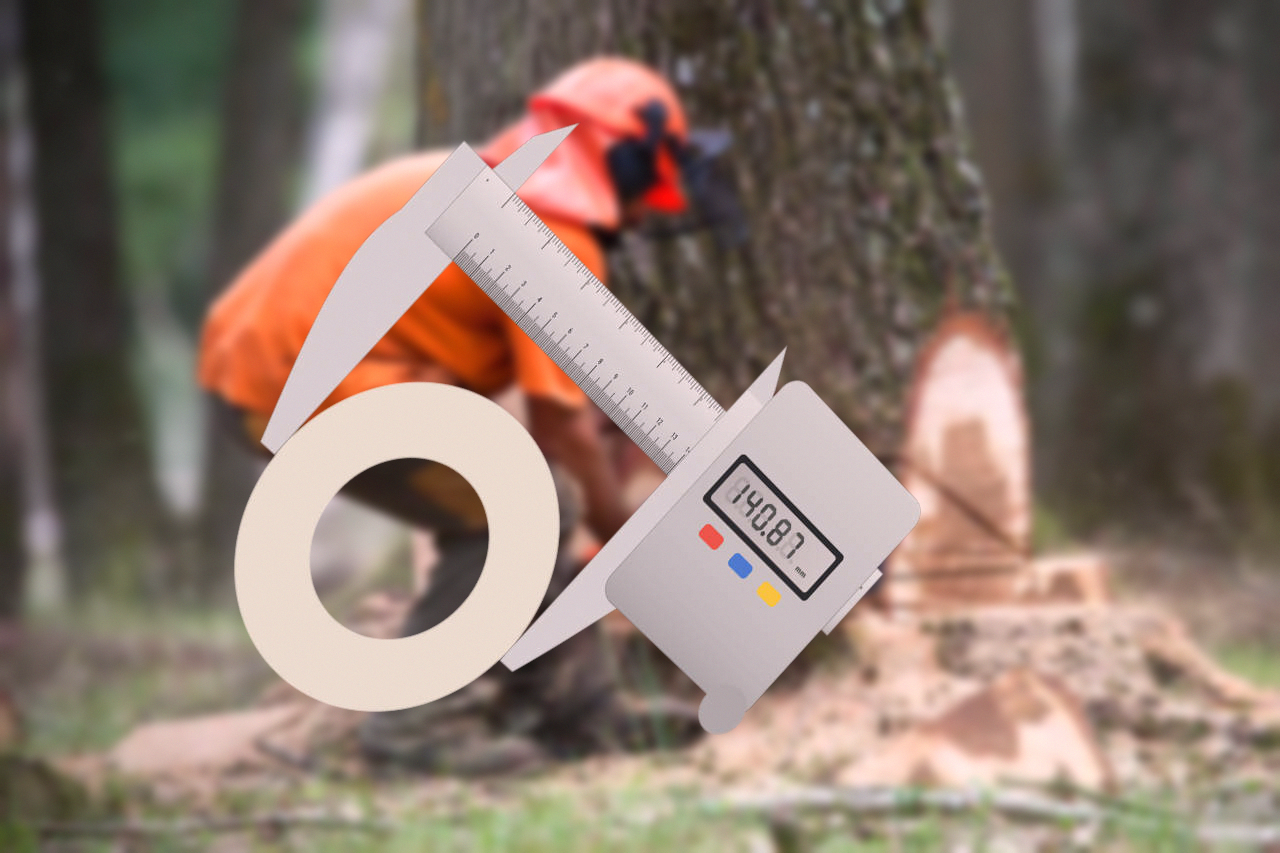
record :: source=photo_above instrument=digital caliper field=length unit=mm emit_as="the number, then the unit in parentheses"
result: 140.87 (mm)
